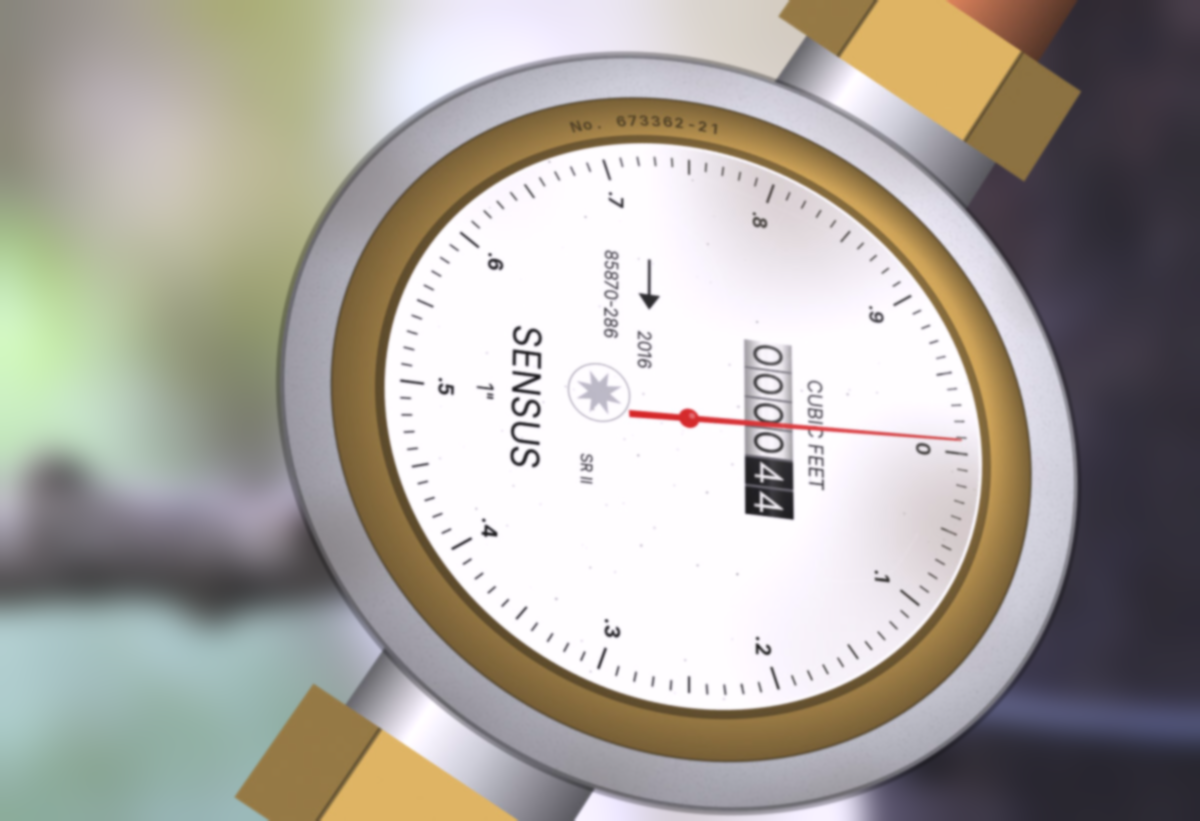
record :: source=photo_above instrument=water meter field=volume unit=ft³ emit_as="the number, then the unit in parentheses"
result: 43.99 (ft³)
